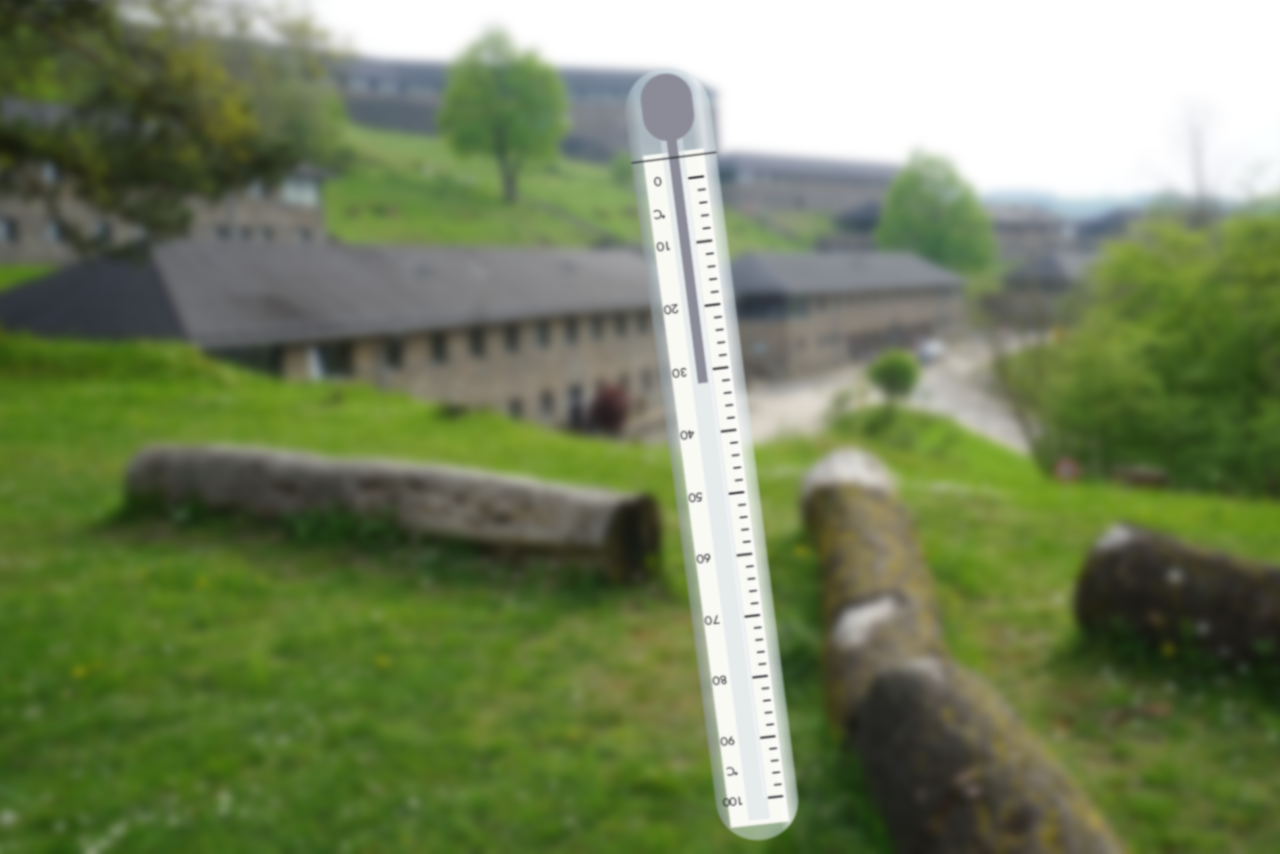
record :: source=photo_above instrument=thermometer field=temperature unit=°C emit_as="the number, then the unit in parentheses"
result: 32 (°C)
